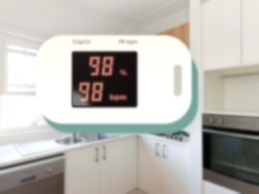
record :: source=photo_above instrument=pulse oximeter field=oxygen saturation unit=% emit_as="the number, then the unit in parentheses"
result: 98 (%)
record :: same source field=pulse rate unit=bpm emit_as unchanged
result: 98 (bpm)
